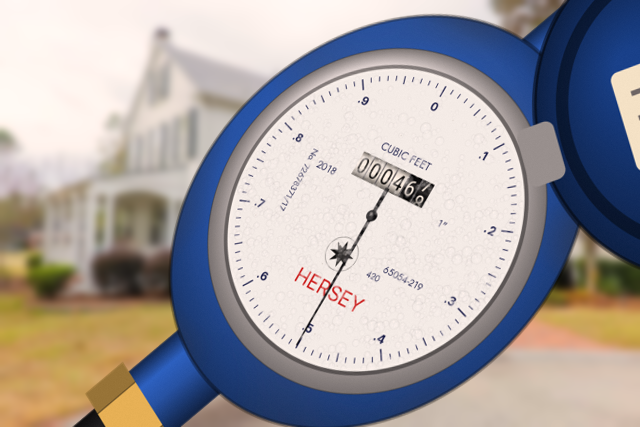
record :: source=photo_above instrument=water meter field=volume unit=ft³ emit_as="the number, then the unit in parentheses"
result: 467.50 (ft³)
